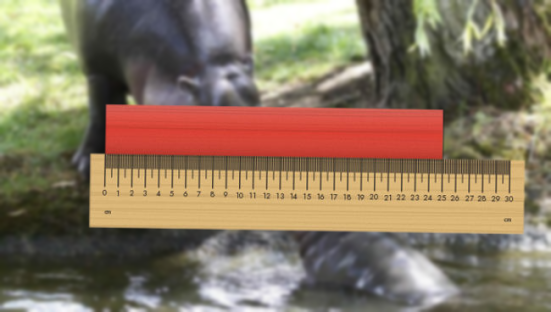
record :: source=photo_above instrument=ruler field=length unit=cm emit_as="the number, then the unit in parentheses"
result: 25 (cm)
